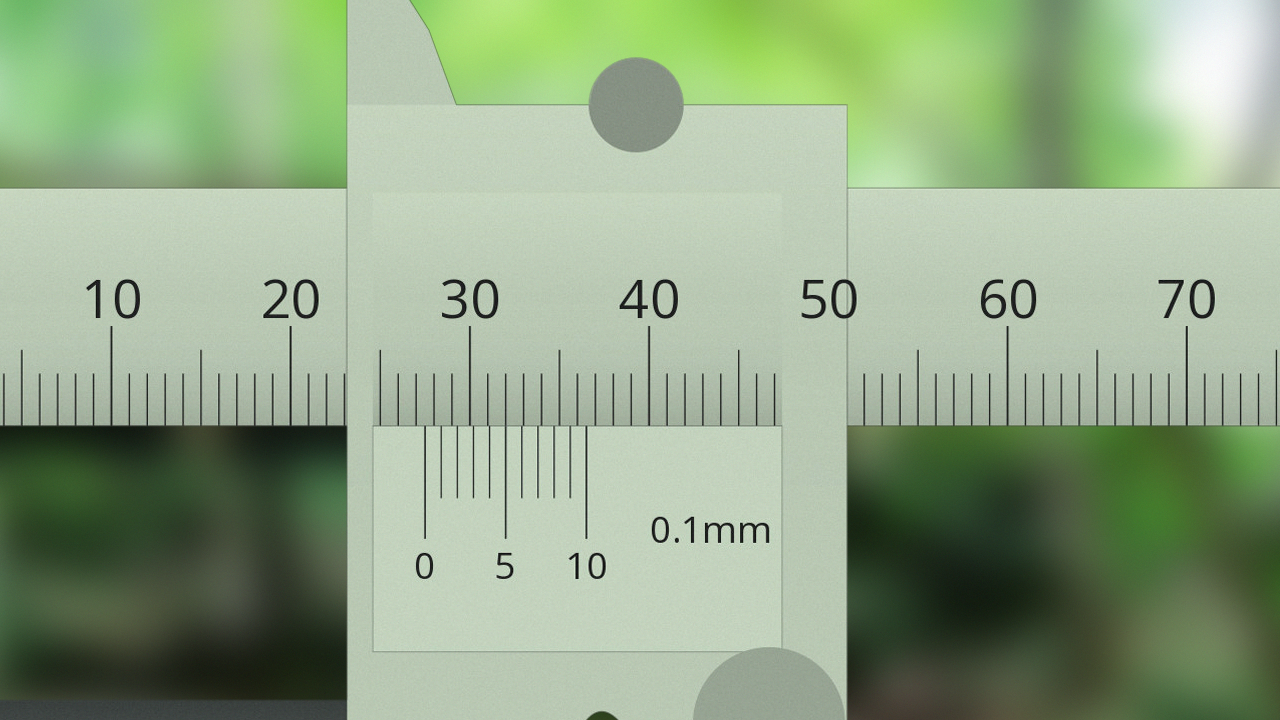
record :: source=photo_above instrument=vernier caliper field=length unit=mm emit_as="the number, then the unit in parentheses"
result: 27.5 (mm)
